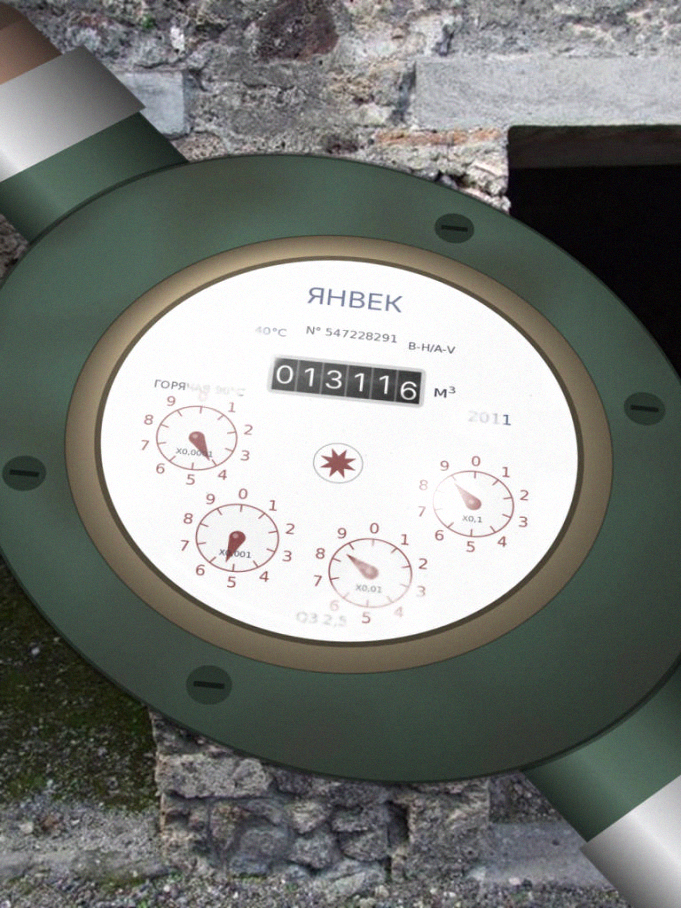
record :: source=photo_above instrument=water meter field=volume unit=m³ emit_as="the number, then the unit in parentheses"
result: 13115.8854 (m³)
